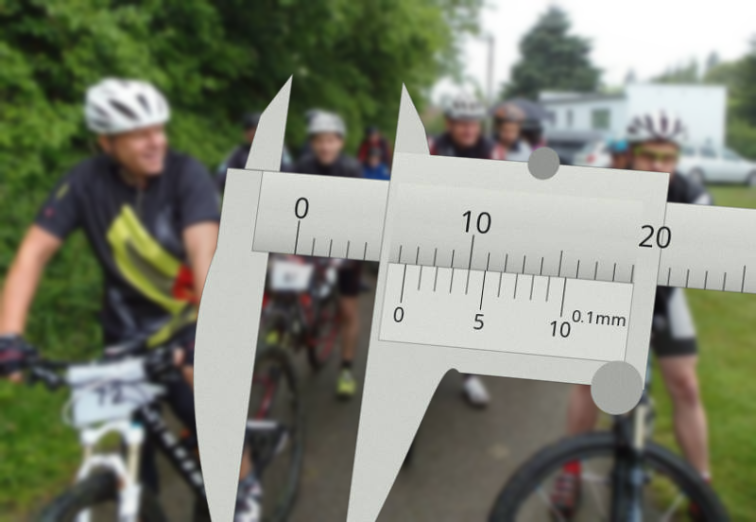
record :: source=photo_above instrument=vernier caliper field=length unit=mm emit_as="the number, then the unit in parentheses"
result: 6.4 (mm)
